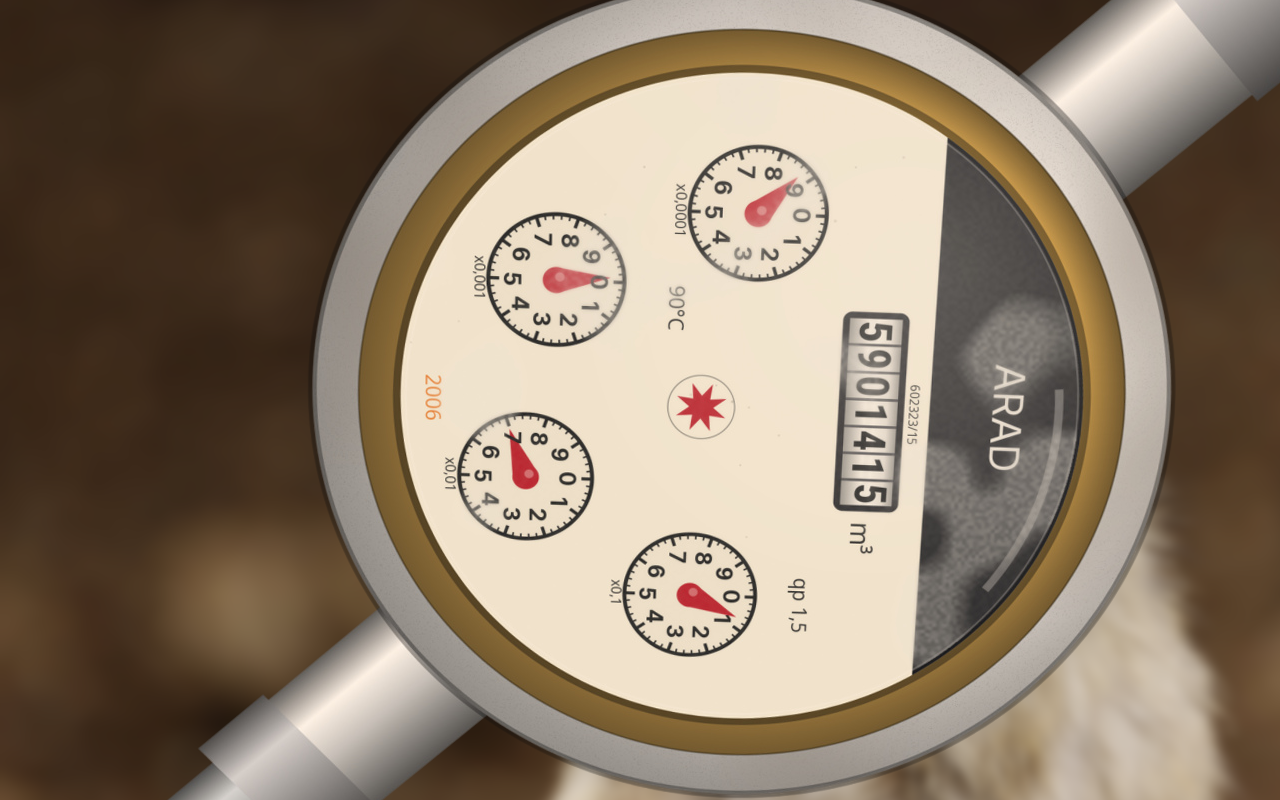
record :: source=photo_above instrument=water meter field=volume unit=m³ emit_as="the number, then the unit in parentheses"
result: 5901415.0698 (m³)
